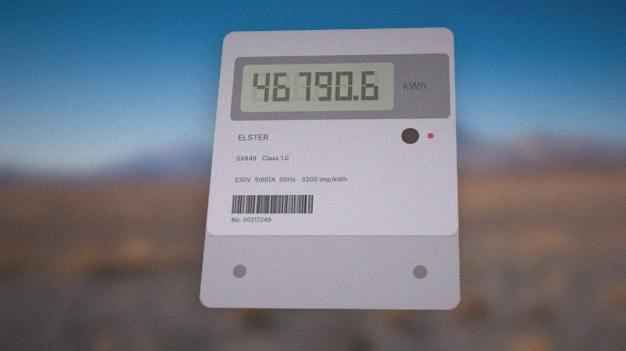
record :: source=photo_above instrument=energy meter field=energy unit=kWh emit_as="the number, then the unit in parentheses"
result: 46790.6 (kWh)
